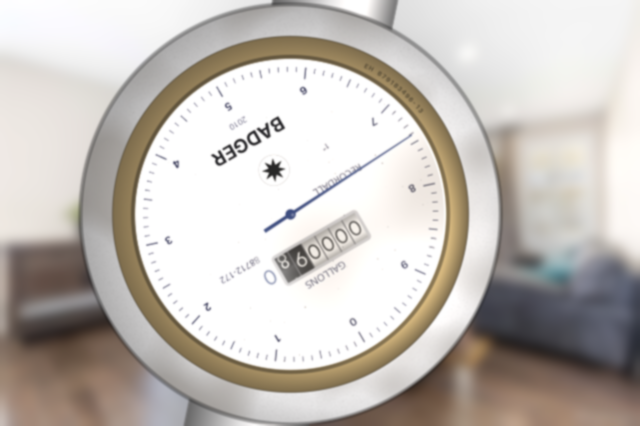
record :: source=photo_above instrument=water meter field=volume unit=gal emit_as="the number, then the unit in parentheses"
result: 977.4 (gal)
